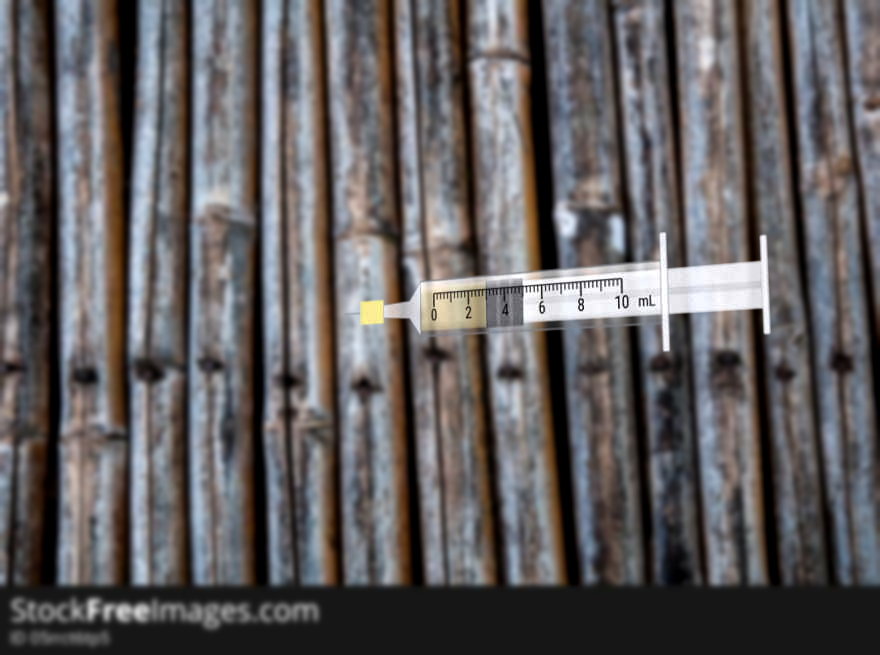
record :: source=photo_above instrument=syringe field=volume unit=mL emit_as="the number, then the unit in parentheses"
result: 3 (mL)
